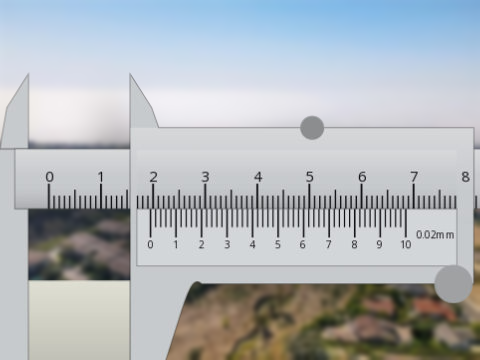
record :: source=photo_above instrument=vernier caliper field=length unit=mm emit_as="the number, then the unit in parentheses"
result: 19.5 (mm)
